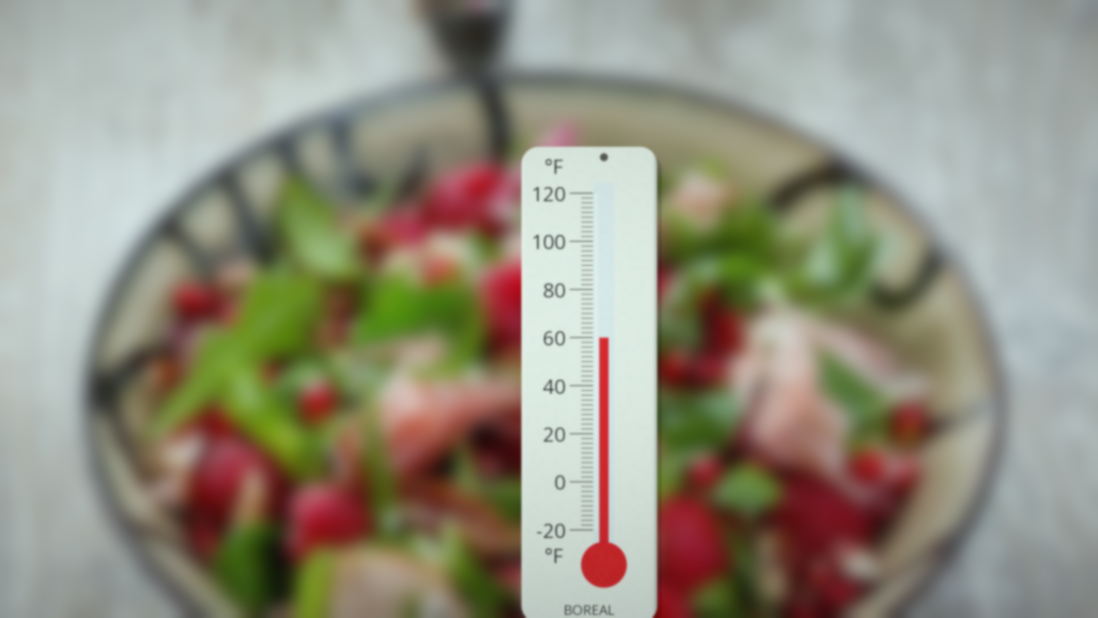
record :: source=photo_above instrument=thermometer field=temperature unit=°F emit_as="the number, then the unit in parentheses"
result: 60 (°F)
